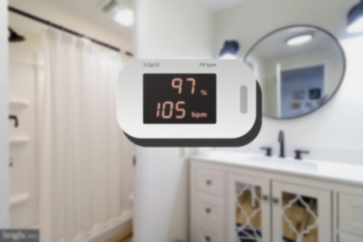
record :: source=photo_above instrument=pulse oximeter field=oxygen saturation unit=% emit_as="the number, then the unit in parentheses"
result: 97 (%)
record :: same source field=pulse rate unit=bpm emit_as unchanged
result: 105 (bpm)
